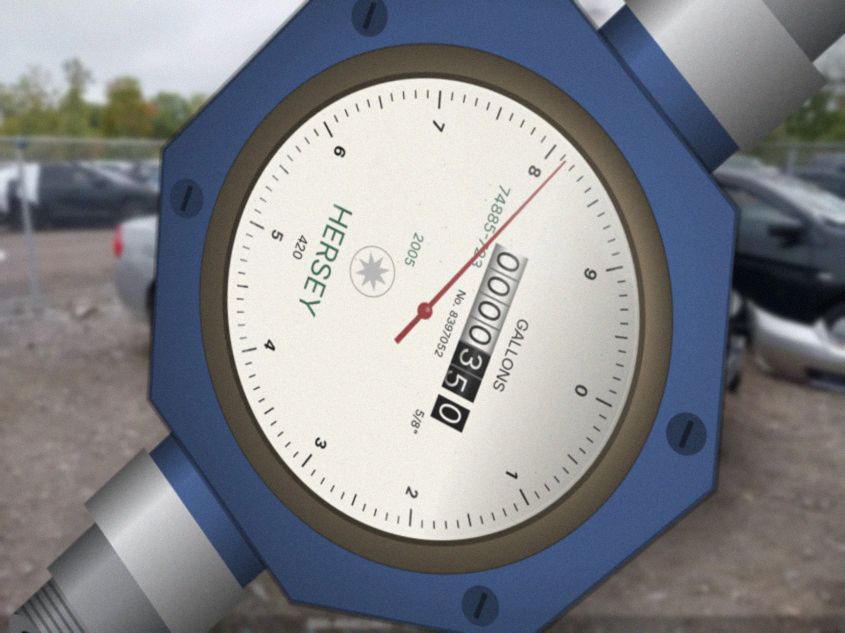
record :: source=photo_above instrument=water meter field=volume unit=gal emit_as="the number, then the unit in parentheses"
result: 348.1 (gal)
